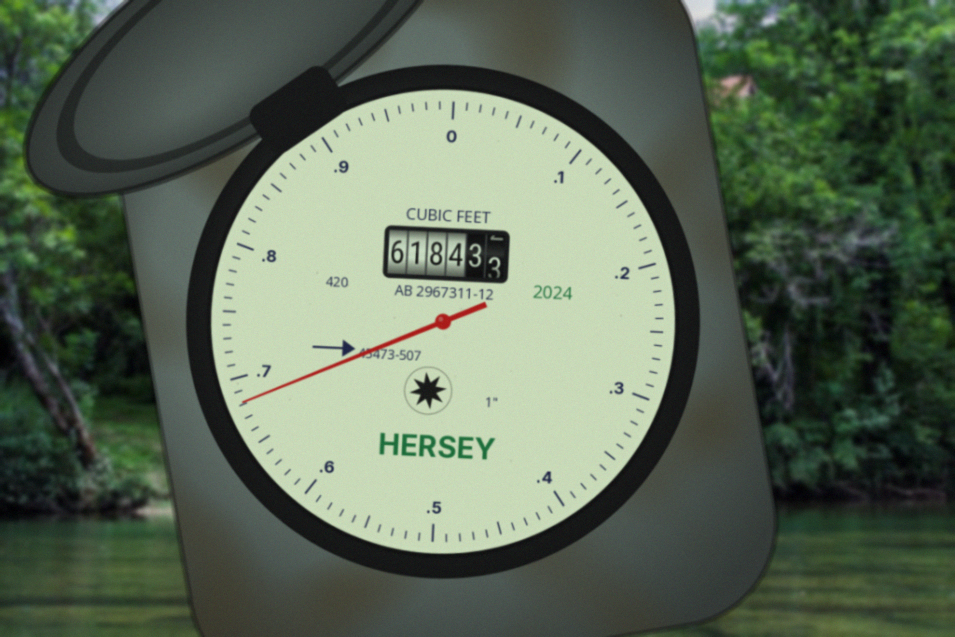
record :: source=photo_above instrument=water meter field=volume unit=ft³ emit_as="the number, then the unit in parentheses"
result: 618432.68 (ft³)
